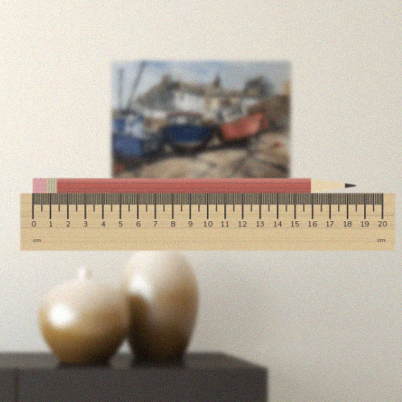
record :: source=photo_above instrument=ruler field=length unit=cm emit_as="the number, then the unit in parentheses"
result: 18.5 (cm)
